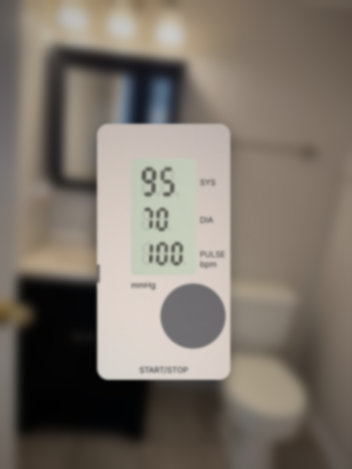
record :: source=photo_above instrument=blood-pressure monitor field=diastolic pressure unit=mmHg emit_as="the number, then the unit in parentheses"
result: 70 (mmHg)
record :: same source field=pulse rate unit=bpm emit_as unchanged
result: 100 (bpm)
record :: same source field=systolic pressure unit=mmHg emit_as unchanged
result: 95 (mmHg)
